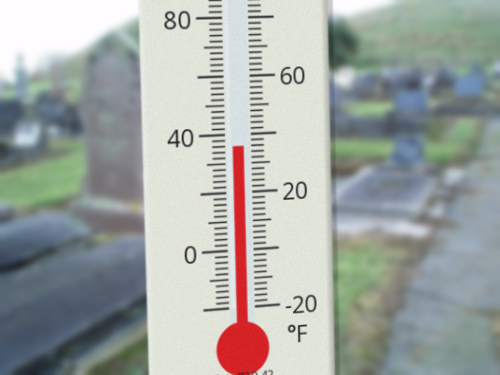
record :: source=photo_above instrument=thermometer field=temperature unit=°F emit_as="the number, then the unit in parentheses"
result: 36 (°F)
